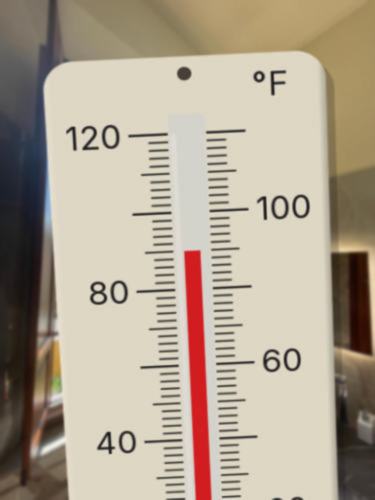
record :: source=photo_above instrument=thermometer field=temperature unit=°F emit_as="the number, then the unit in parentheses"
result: 90 (°F)
